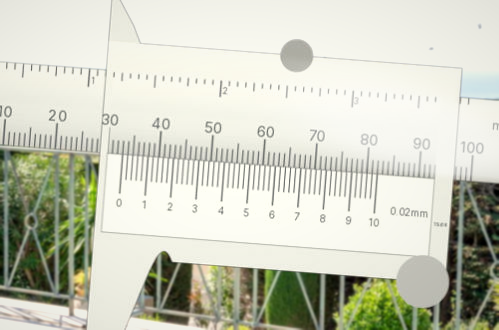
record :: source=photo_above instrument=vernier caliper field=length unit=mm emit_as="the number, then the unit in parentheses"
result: 33.0 (mm)
